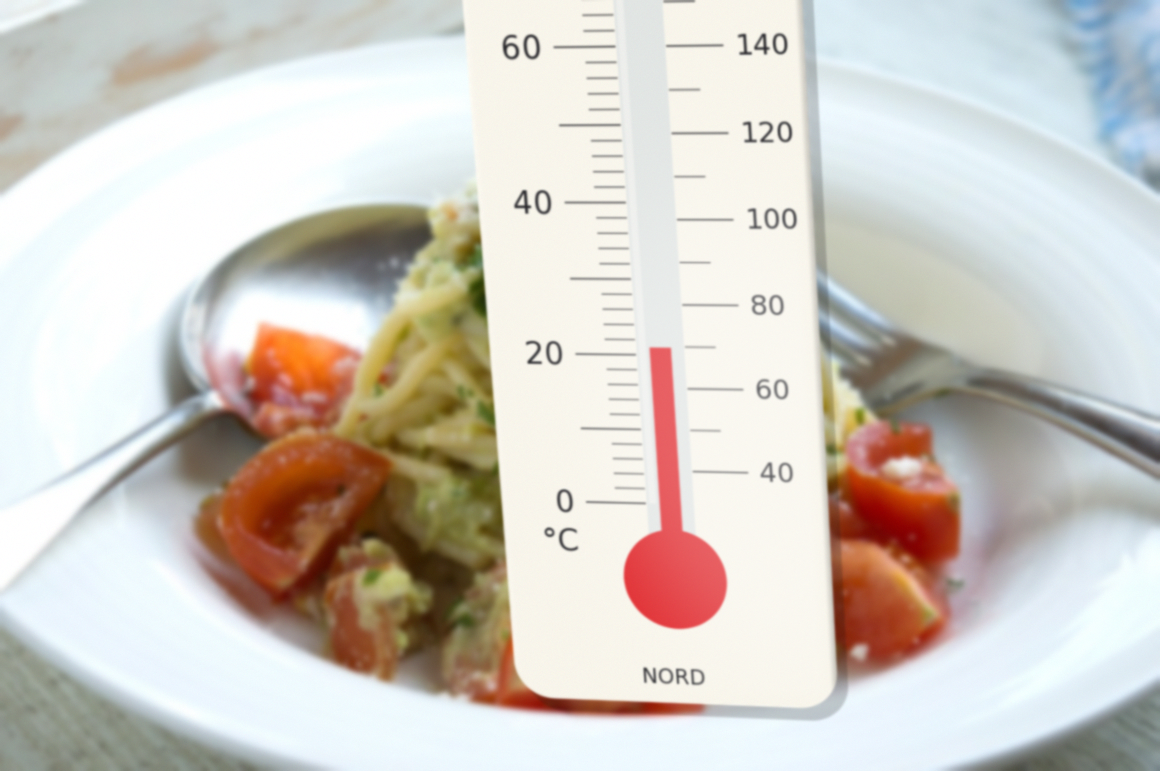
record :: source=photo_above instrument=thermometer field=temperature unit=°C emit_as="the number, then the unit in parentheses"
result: 21 (°C)
